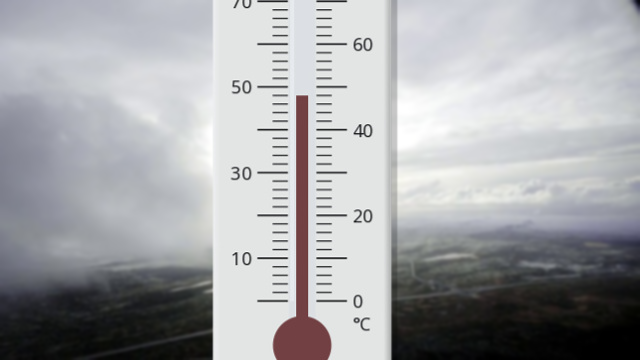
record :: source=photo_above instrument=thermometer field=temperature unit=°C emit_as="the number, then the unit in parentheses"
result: 48 (°C)
